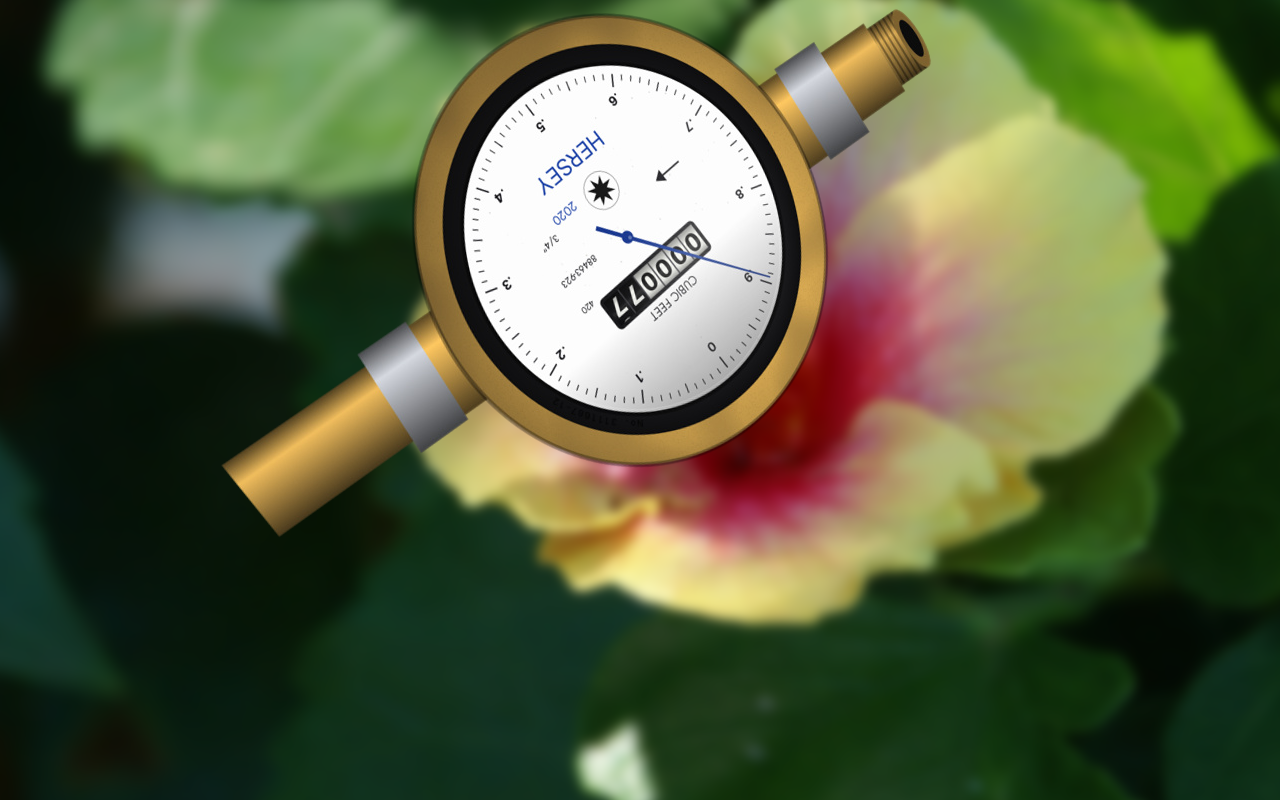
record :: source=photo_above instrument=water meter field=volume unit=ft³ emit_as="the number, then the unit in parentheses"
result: 76.89 (ft³)
